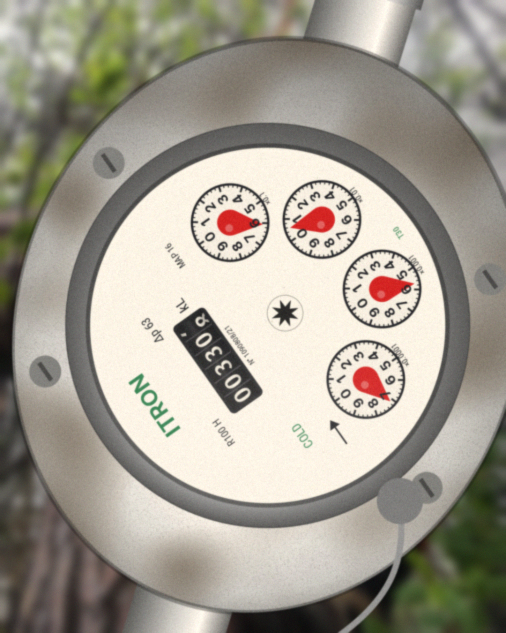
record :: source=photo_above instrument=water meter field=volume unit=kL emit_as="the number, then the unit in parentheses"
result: 3307.6057 (kL)
